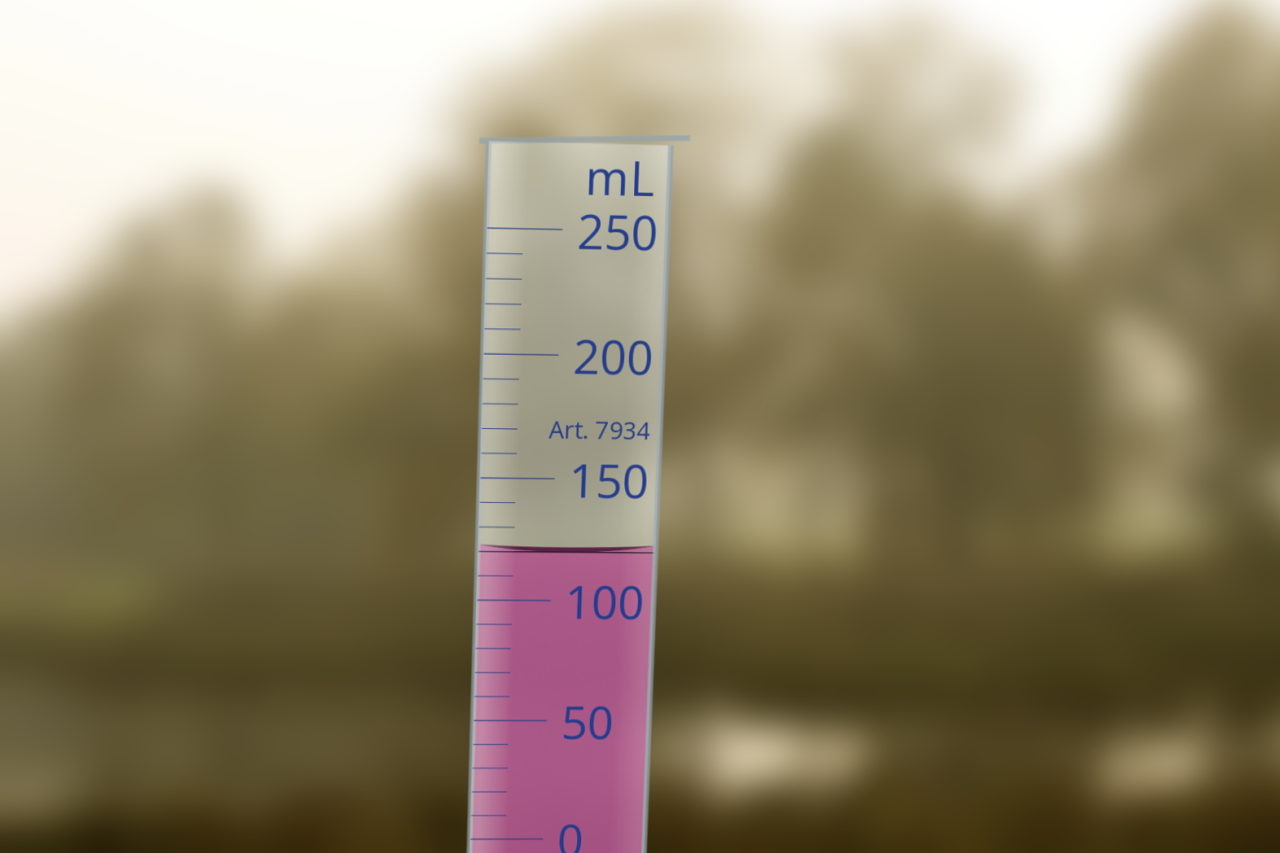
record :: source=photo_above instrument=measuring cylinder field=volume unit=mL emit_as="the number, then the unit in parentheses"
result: 120 (mL)
